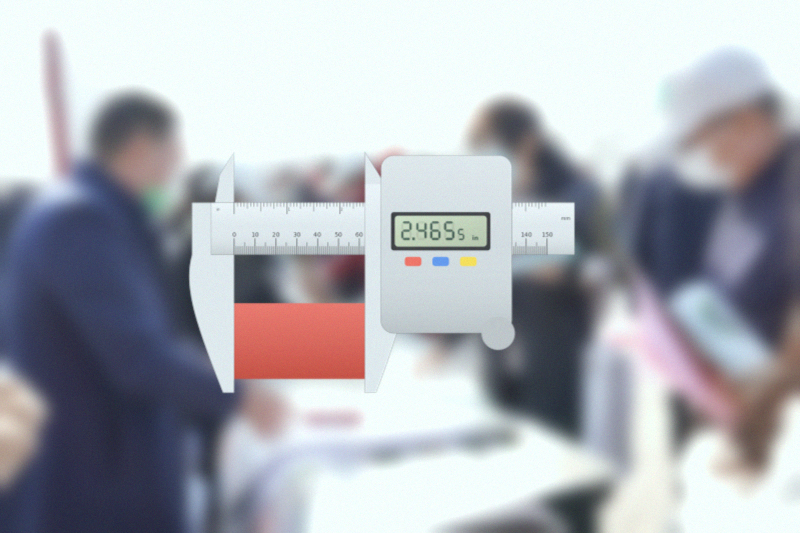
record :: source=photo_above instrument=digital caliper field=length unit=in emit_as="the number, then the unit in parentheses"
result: 2.4655 (in)
